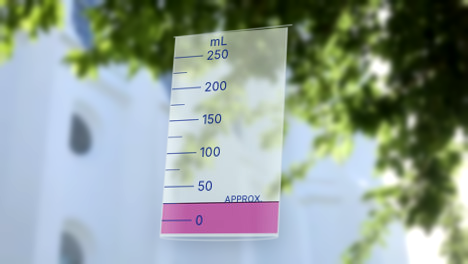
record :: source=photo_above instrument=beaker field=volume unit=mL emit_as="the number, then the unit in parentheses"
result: 25 (mL)
